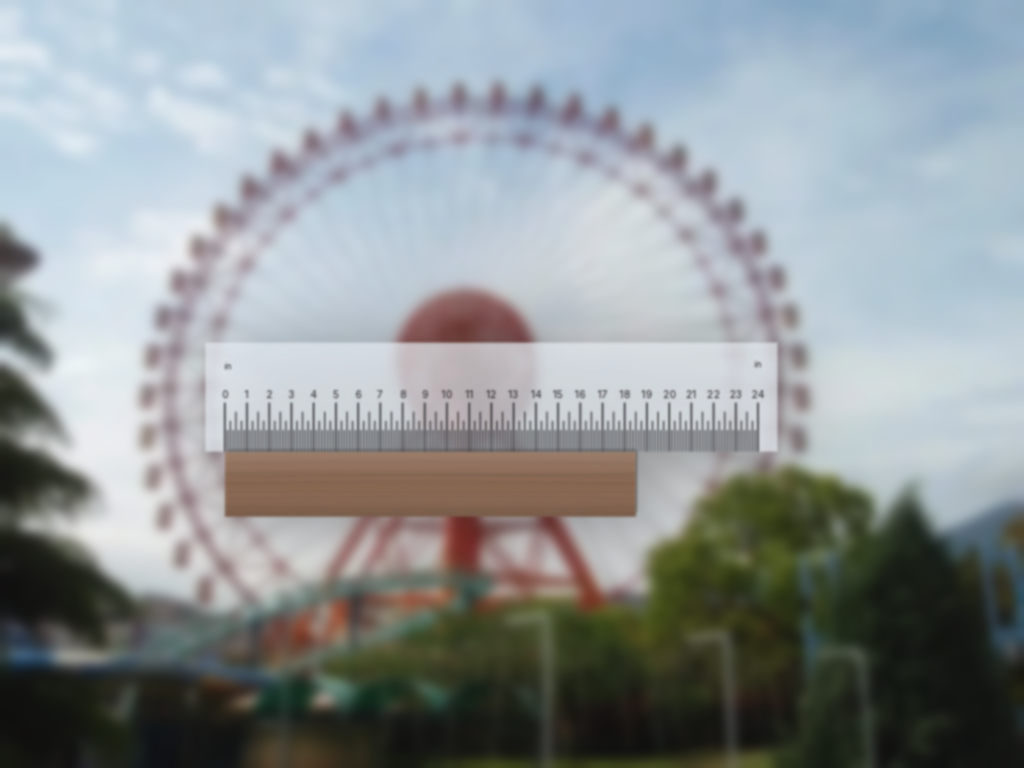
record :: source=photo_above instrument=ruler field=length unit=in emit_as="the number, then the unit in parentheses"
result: 18.5 (in)
